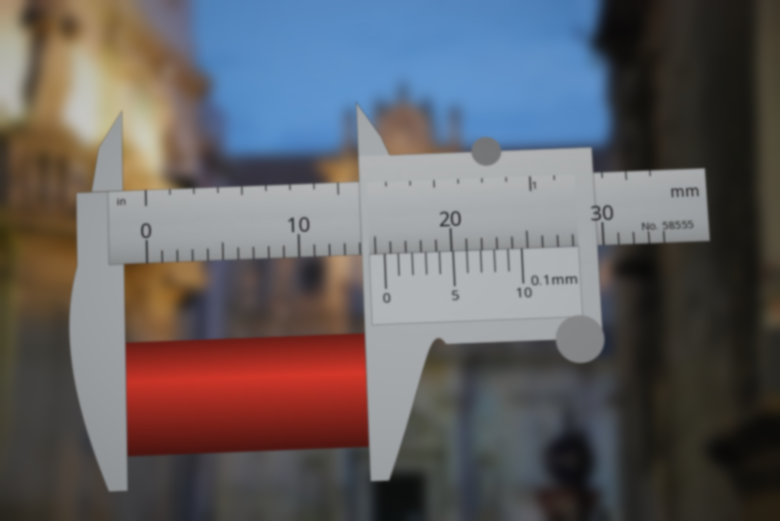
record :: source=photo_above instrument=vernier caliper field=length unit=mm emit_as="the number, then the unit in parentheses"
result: 15.6 (mm)
